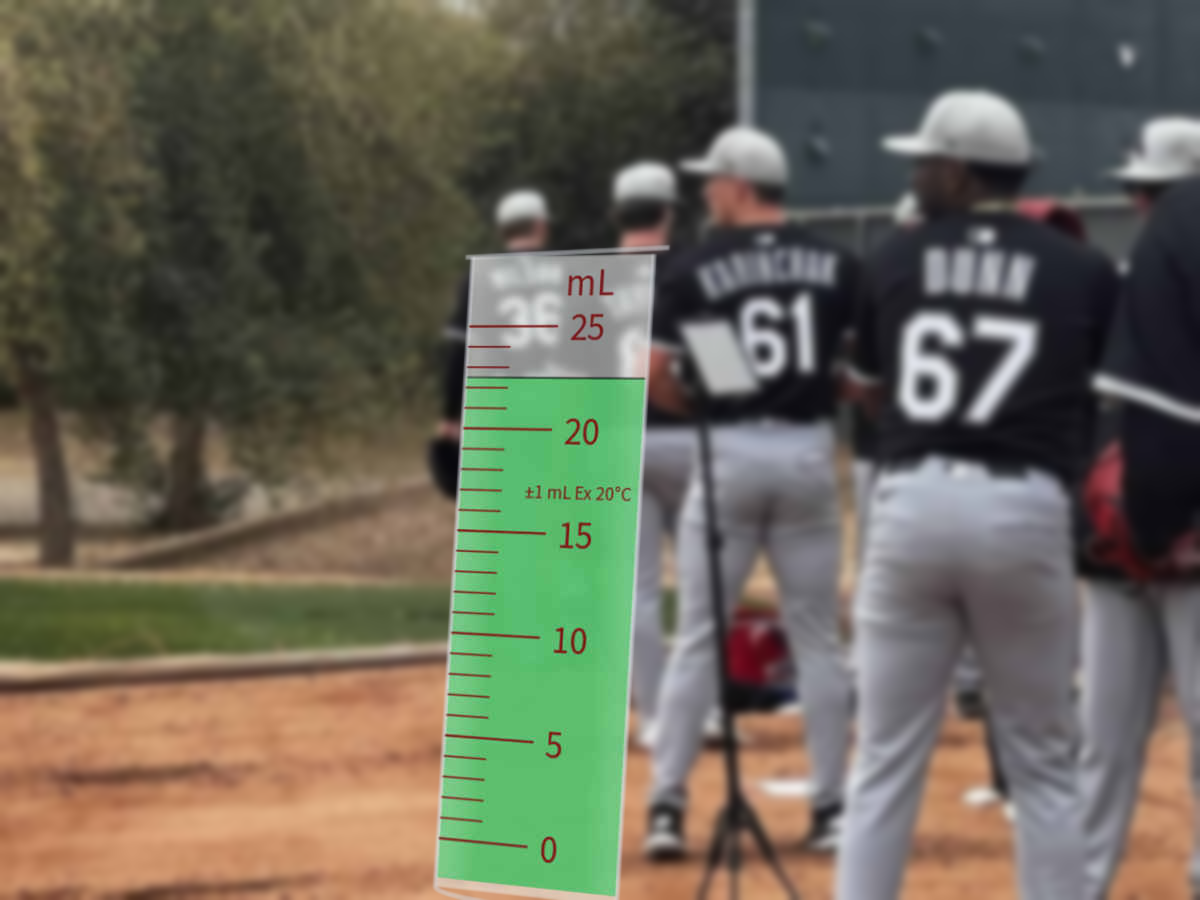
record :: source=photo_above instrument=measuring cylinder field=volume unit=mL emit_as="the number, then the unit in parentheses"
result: 22.5 (mL)
